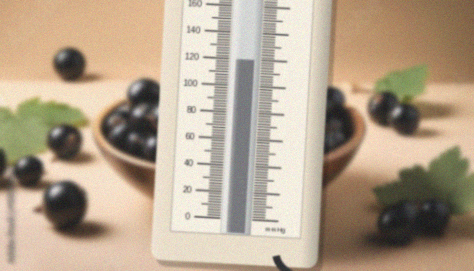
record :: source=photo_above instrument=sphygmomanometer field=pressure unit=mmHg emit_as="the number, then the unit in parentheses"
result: 120 (mmHg)
